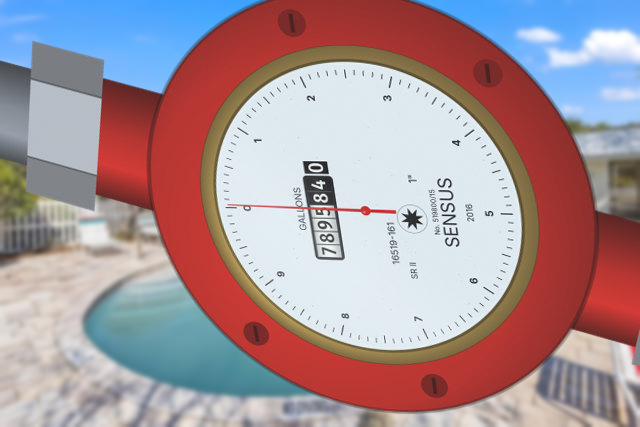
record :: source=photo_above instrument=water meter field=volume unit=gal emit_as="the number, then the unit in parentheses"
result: 7895840.0 (gal)
